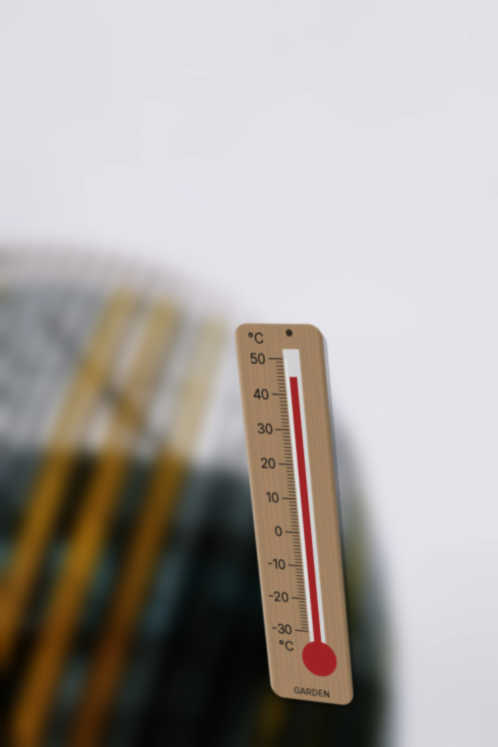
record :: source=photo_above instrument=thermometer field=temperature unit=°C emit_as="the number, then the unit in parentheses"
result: 45 (°C)
